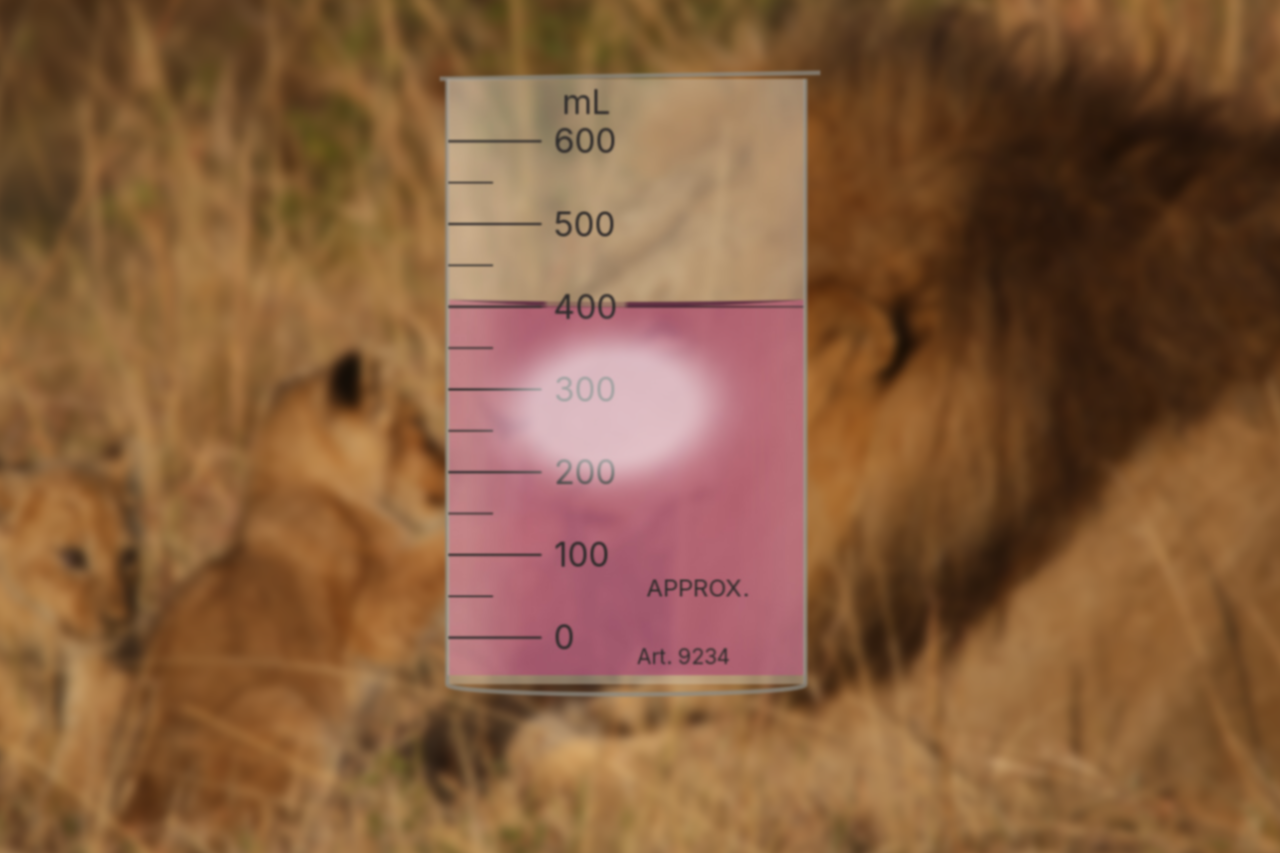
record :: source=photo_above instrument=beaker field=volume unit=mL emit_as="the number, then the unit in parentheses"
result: 400 (mL)
